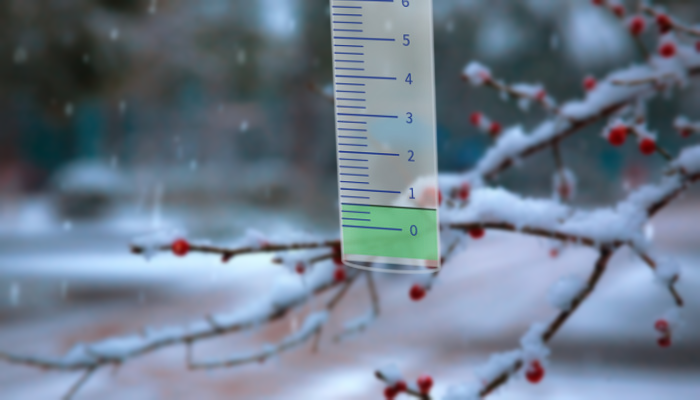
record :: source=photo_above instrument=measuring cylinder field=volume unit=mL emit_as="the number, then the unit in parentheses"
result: 0.6 (mL)
